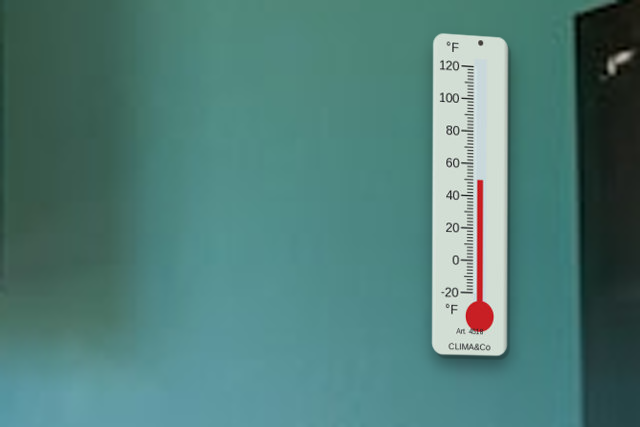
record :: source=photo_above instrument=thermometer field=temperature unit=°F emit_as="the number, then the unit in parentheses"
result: 50 (°F)
